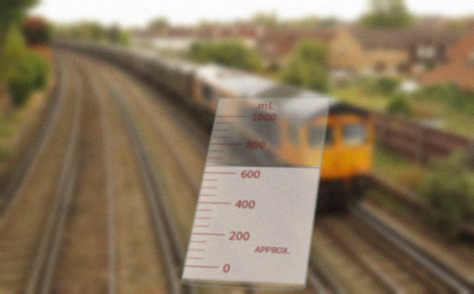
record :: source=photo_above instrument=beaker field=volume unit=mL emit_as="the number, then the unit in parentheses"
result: 650 (mL)
